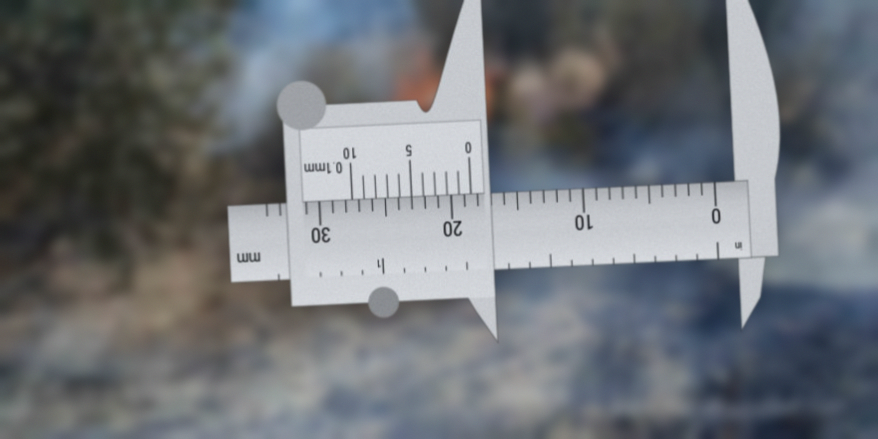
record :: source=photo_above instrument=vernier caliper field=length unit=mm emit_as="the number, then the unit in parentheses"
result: 18.5 (mm)
